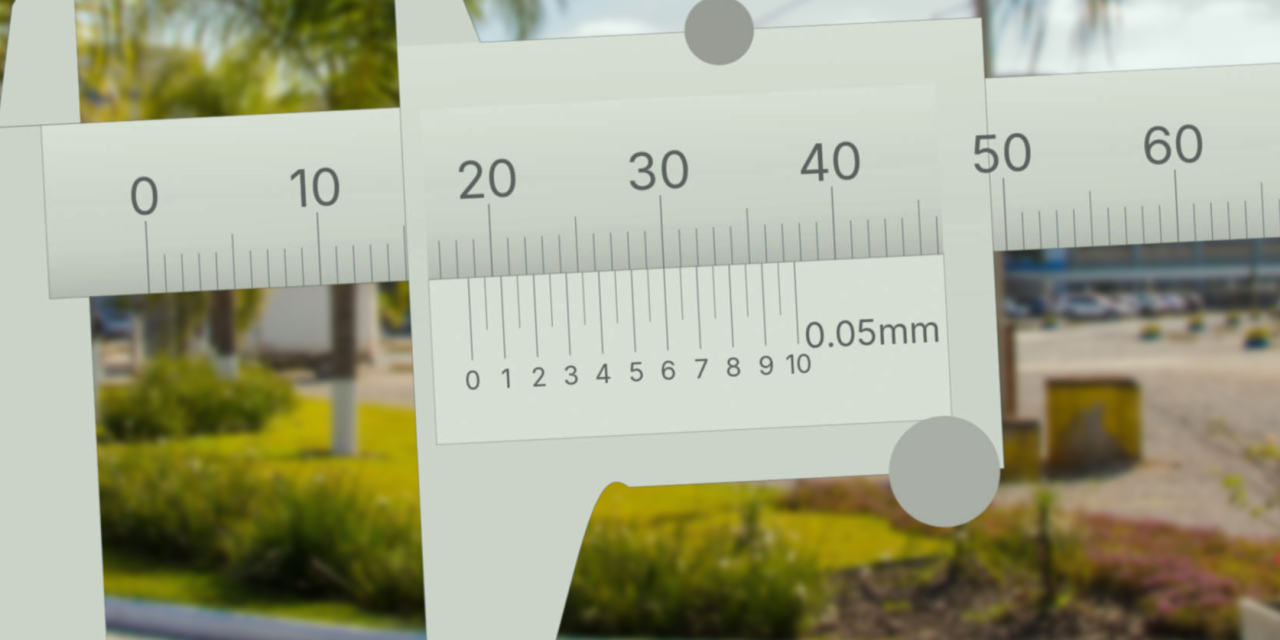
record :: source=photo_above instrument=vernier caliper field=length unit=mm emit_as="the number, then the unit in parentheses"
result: 18.6 (mm)
